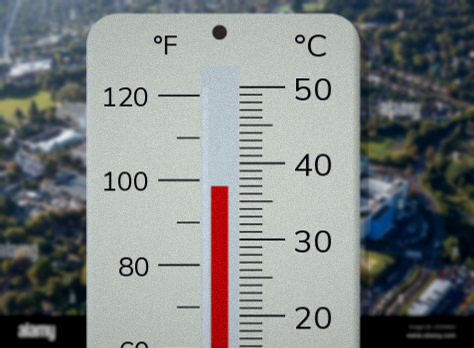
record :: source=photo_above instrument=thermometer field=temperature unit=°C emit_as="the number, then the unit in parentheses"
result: 37 (°C)
